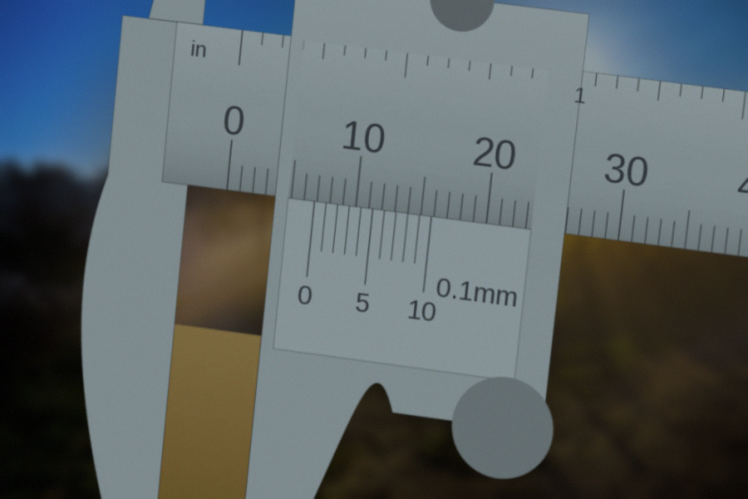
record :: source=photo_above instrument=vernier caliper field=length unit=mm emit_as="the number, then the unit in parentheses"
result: 6.8 (mm)
